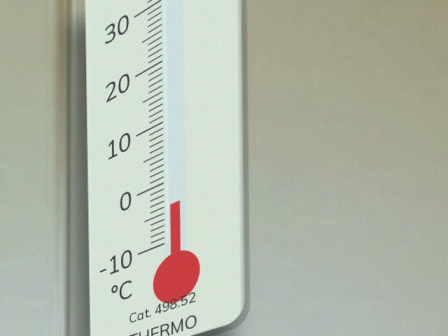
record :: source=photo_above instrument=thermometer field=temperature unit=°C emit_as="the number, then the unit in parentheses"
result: -4 (°C)
